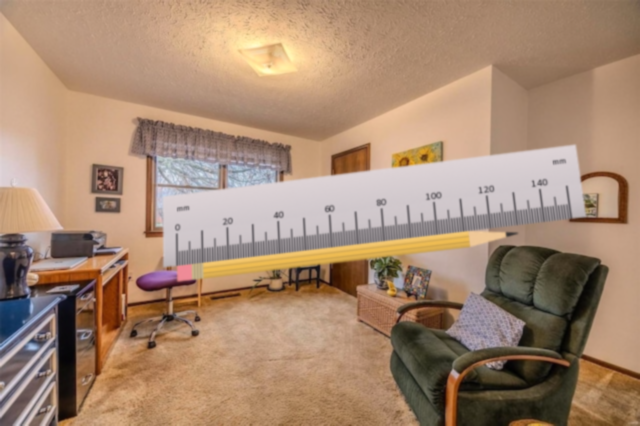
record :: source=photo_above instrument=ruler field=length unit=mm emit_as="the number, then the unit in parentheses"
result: 130 (mm)
